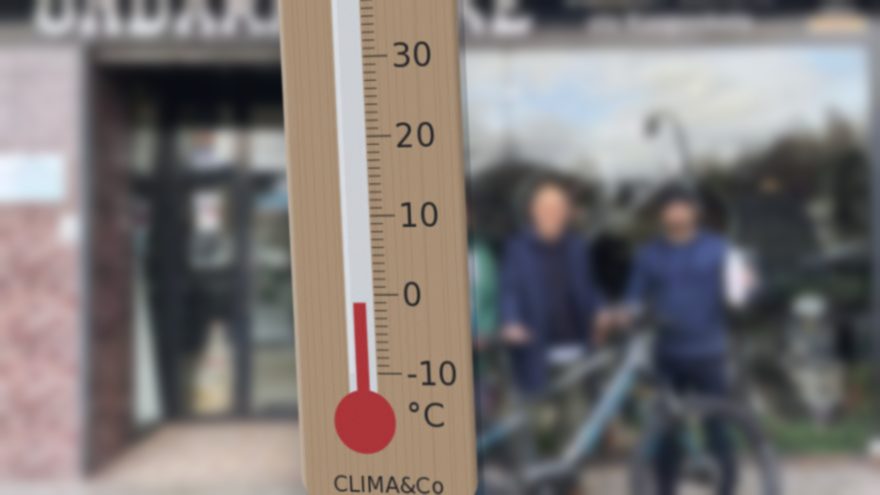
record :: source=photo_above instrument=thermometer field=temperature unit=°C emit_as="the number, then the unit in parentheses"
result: -1 (°C)
